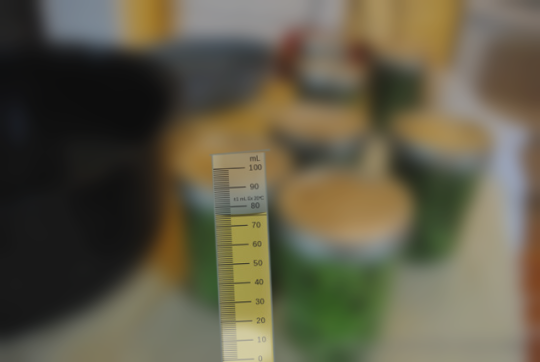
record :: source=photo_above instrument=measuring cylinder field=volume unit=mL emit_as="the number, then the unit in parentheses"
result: 75 (mL)
